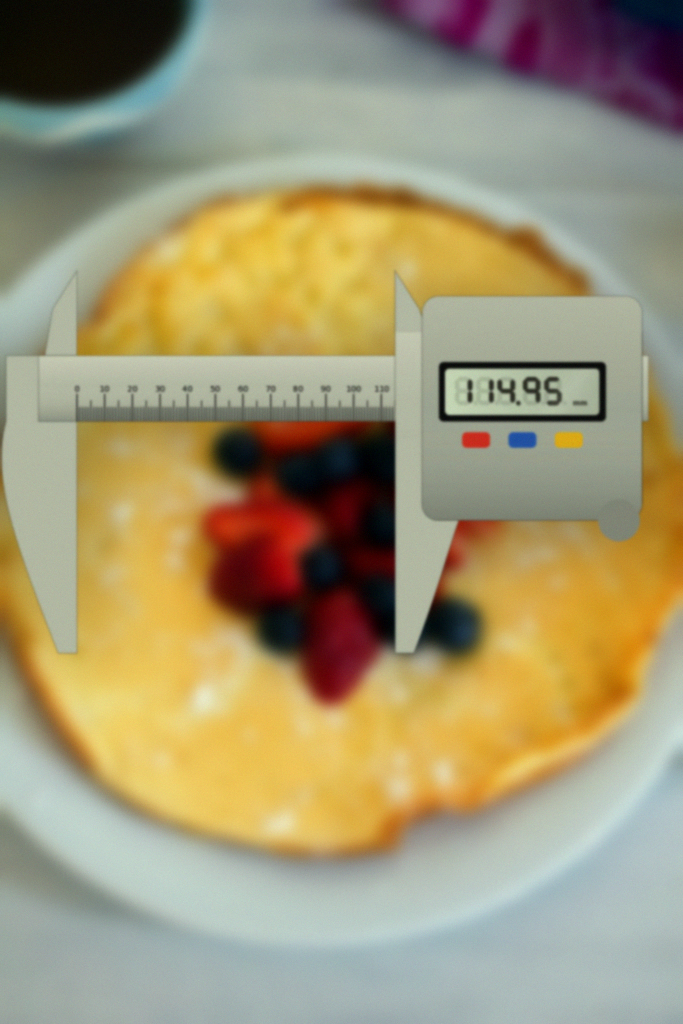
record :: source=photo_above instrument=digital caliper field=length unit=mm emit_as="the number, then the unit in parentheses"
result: 114.95 (mm)
